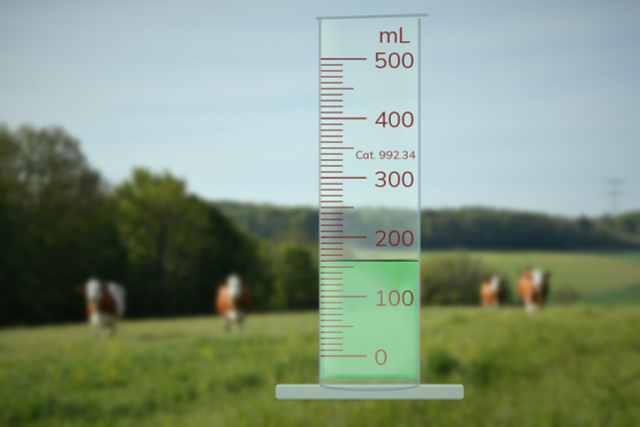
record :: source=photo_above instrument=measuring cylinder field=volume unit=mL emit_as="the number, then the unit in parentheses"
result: 160 (mL)
